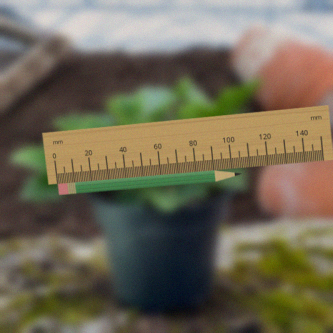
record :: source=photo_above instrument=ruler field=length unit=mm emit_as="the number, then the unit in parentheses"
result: 105 (mm)
